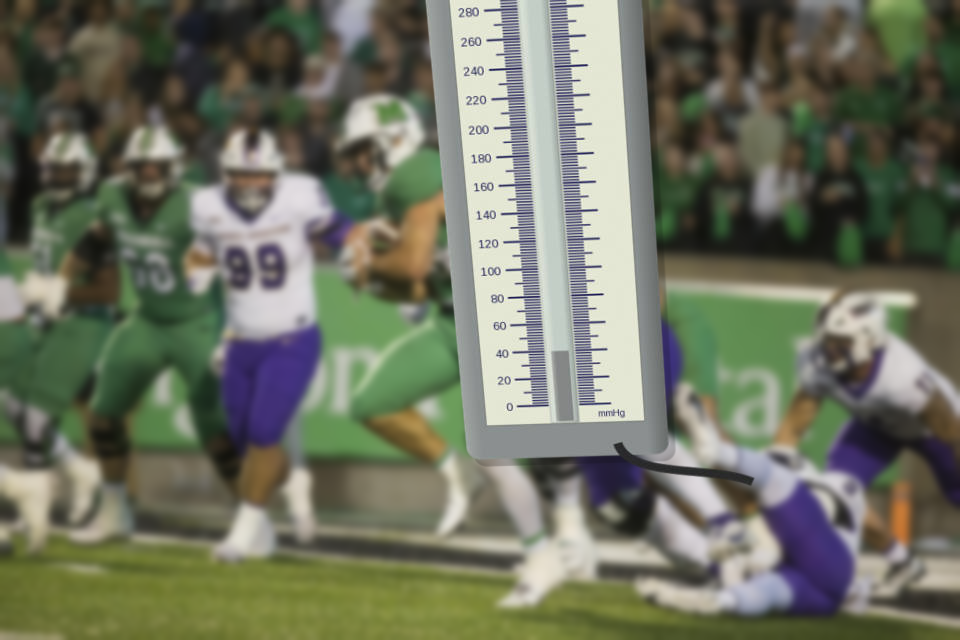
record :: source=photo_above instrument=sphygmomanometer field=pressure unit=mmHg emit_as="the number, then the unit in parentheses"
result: 40 (mmHg)
